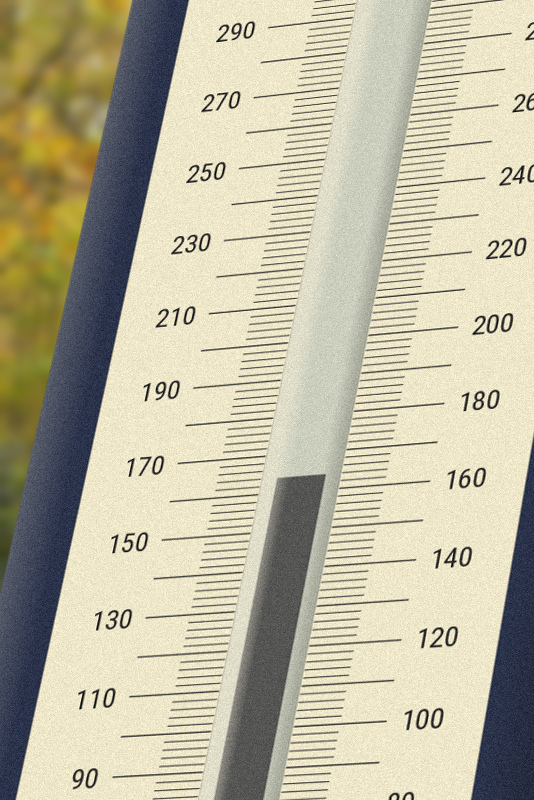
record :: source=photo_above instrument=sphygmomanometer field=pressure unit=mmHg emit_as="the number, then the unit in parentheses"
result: 164 (mmHg)
